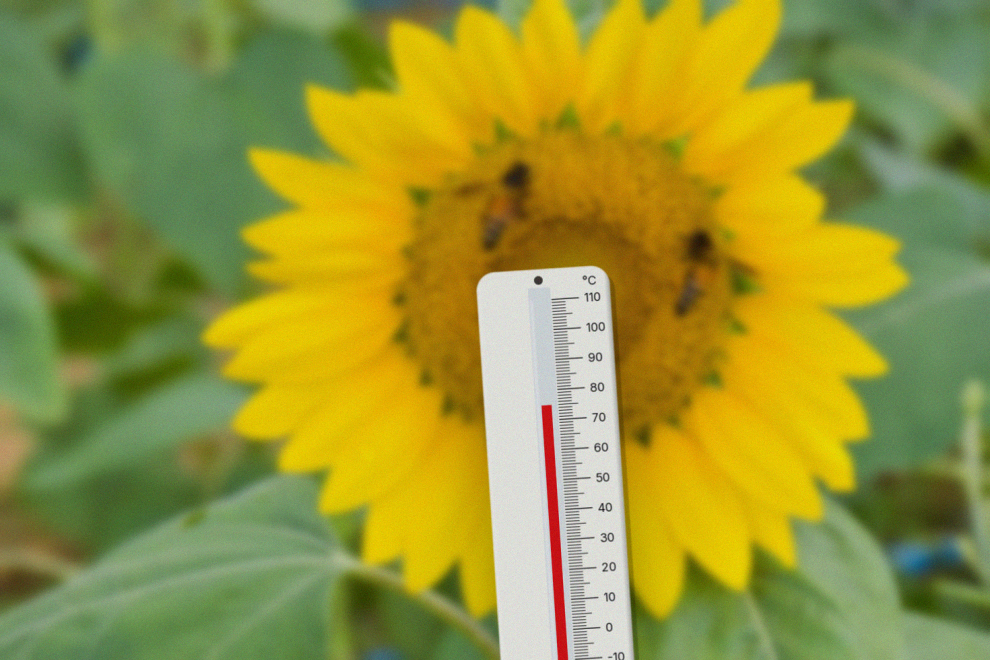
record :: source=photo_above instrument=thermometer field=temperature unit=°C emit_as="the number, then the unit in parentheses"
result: 75 (°C)
